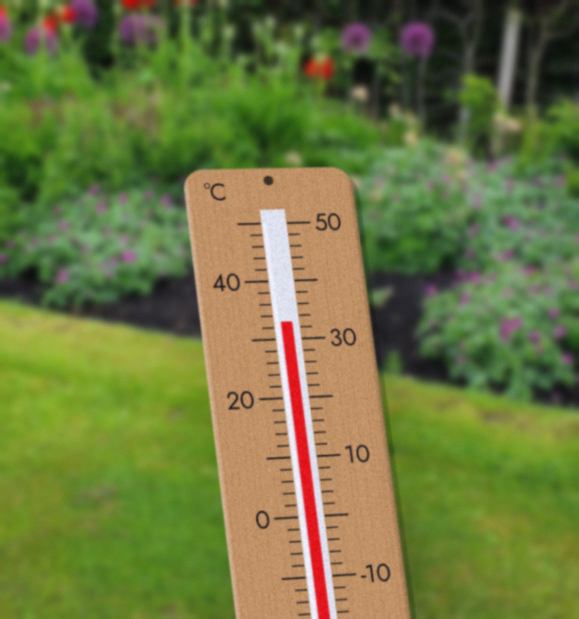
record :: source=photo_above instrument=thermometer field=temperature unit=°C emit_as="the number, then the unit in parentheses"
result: 33 (°C)
